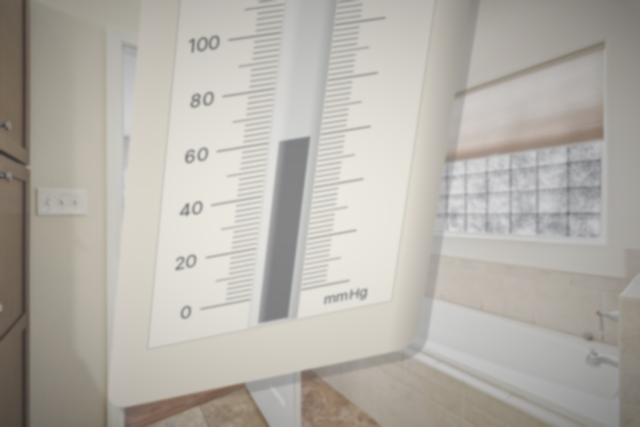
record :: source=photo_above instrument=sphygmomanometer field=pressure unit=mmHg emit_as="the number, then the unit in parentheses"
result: 60 (mmHg)
